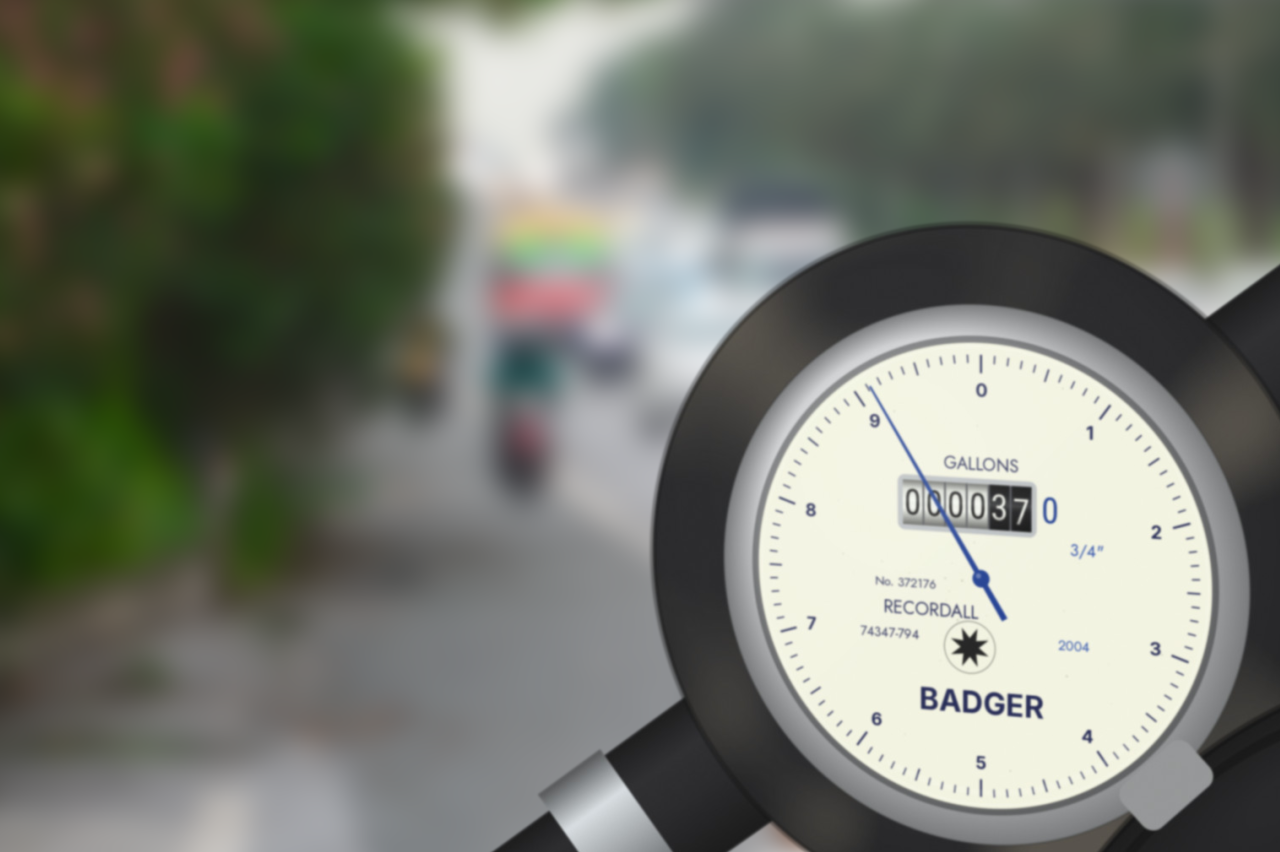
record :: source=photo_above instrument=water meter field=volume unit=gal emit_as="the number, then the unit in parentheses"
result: 369.1 (gal)
